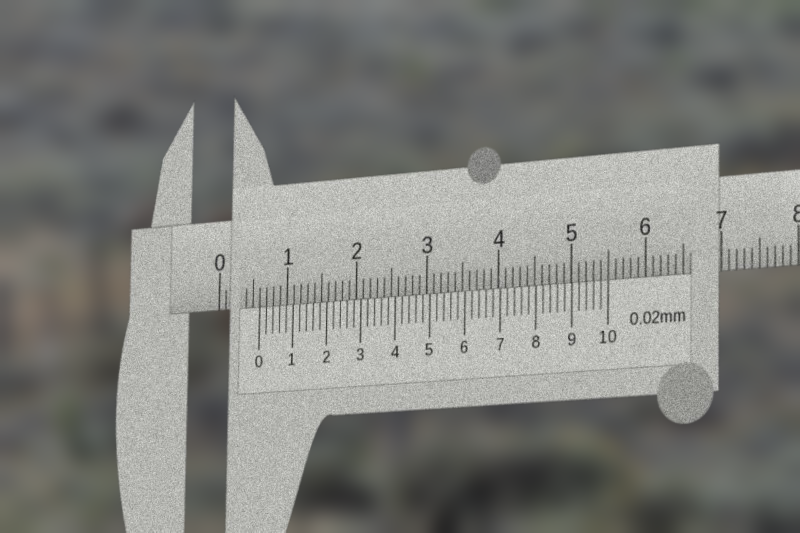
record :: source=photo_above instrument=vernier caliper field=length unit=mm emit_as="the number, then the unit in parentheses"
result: 6.0 (mm)
